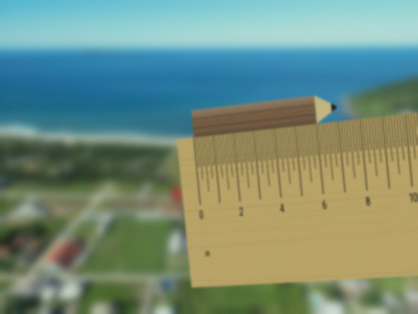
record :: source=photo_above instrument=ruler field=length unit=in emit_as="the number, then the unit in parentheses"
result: 7 (in)
